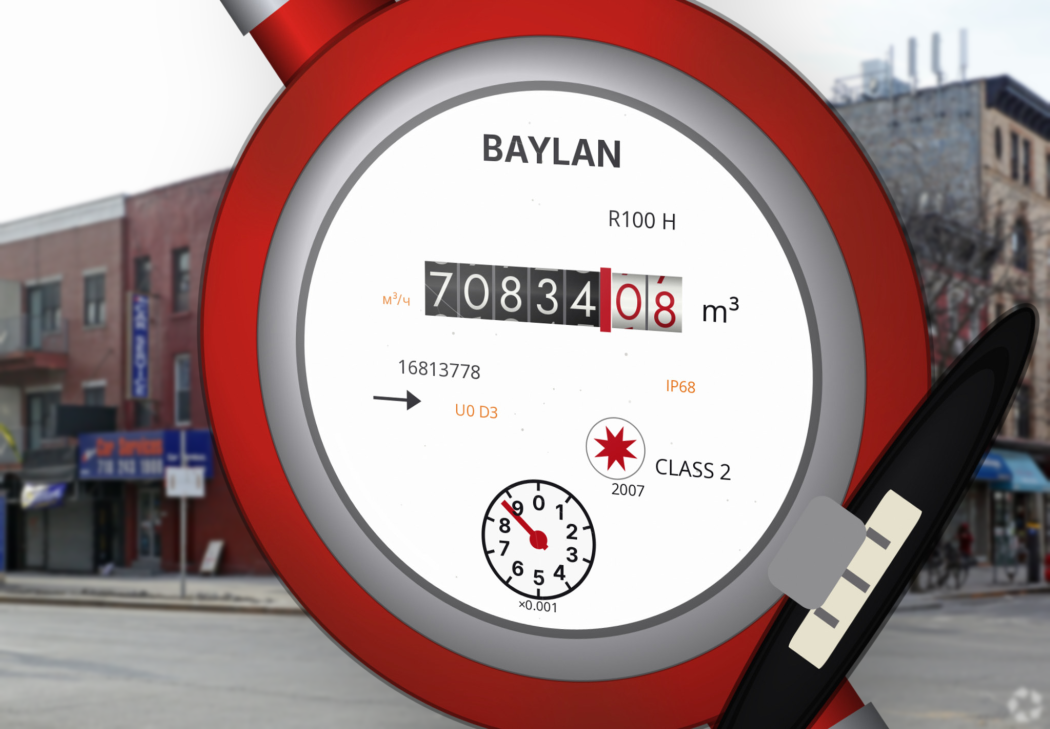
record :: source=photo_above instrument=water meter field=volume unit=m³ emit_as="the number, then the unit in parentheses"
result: 70834.078 (m³)
